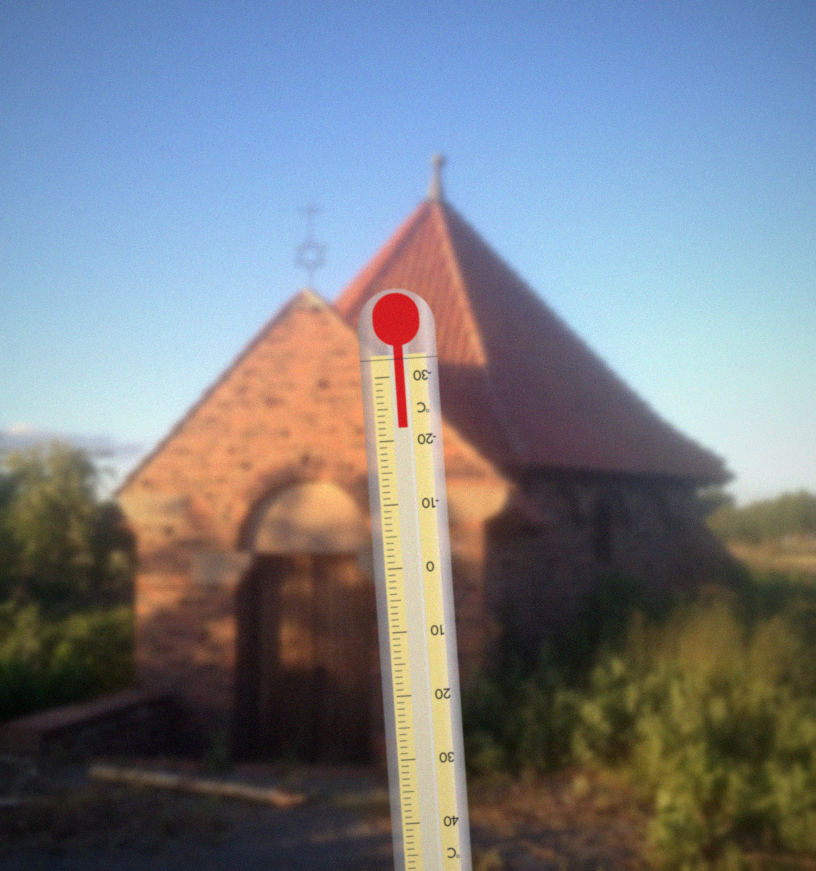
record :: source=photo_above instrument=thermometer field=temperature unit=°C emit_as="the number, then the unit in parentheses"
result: -22 (°C)
